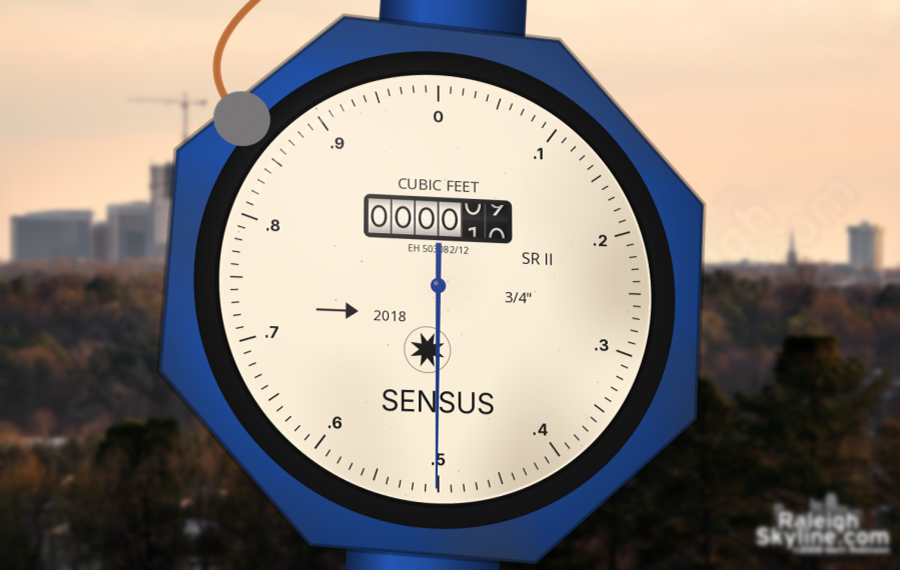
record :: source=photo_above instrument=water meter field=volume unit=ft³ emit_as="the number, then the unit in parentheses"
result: 9.50 (ft³)
